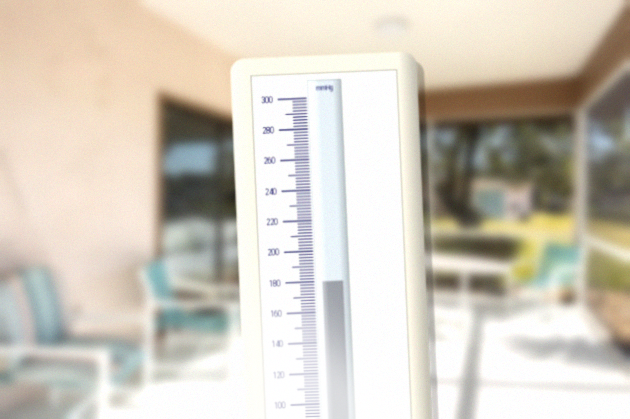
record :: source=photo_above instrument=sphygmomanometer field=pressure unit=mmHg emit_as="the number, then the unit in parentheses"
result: 180 (mmHg)
